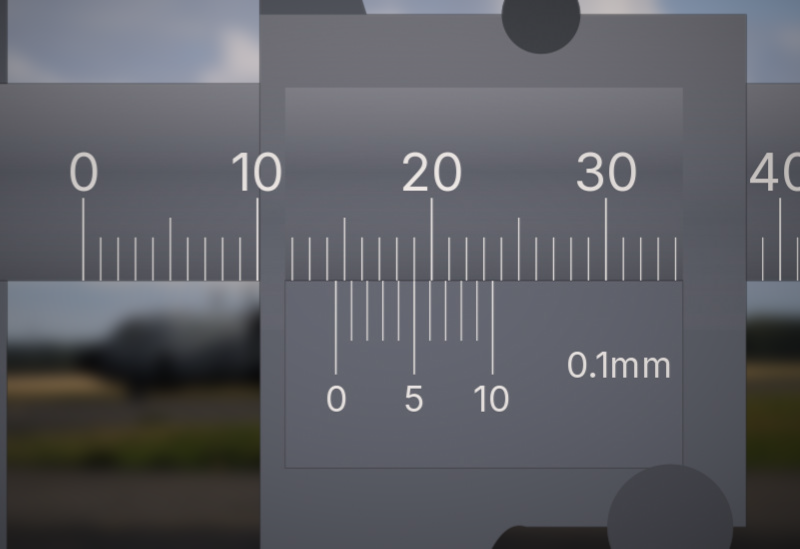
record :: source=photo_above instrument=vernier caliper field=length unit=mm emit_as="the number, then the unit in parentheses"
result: 14.5 (mm)
